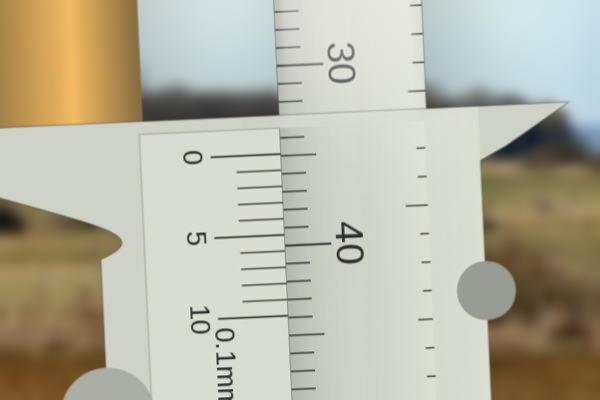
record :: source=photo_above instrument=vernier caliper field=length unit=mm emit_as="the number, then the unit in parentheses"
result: 34.9 (mm)
